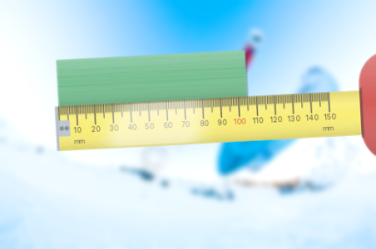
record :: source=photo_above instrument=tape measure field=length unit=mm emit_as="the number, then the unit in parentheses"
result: 105 (mm)
